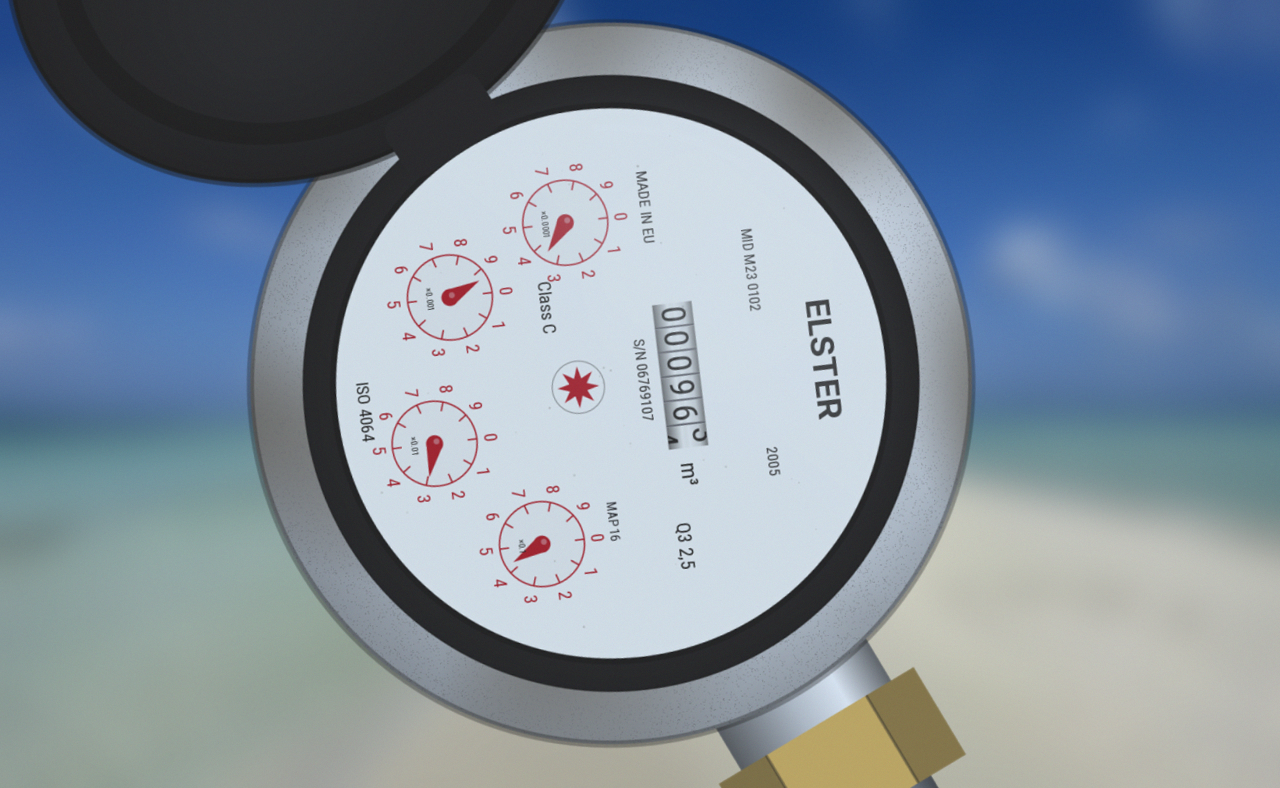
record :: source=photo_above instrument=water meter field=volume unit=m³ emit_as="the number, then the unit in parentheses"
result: 963.4293 (m³)
